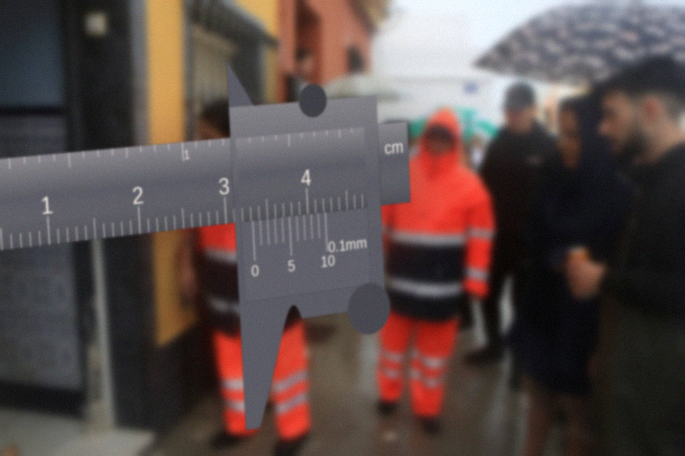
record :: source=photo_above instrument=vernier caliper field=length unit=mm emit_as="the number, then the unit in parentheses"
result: 33.2 (mm)
